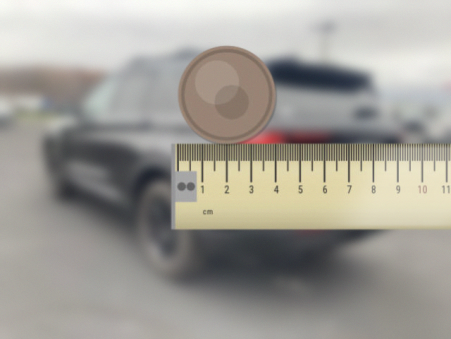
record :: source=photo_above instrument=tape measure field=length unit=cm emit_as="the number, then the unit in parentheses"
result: 4 (cm)
